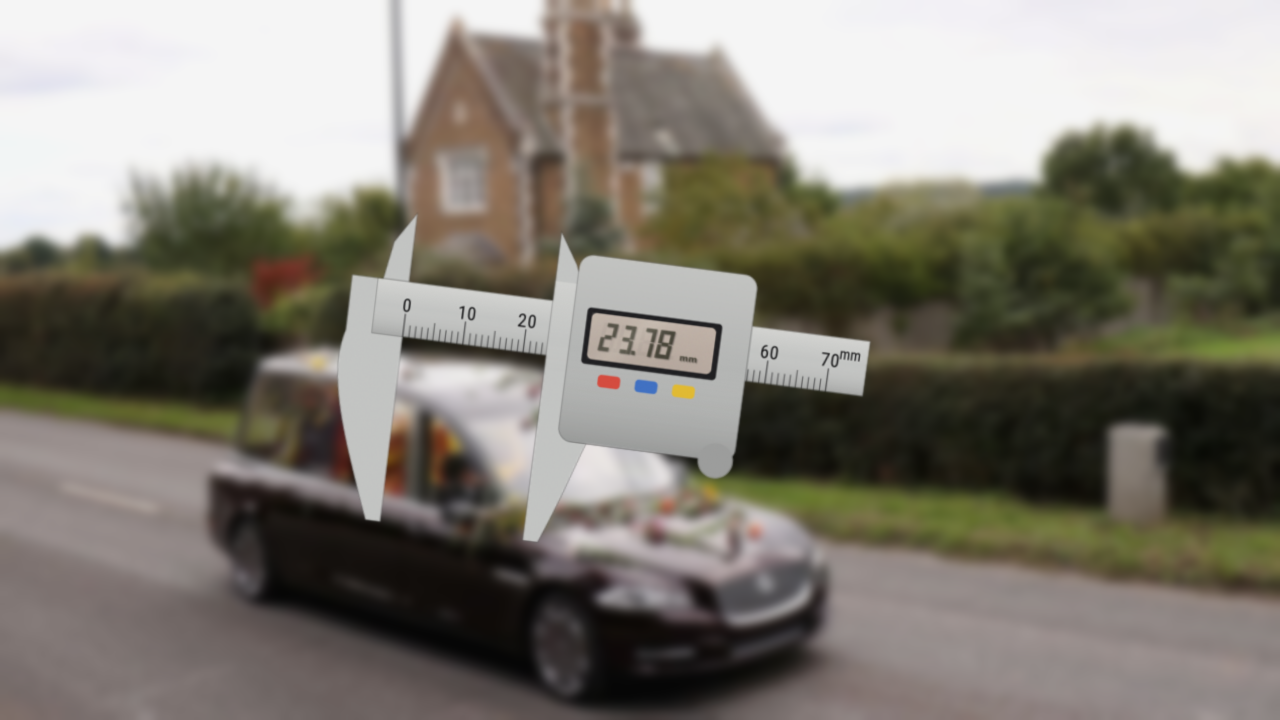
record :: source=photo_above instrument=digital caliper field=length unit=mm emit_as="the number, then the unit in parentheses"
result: 23.78 (mm)
